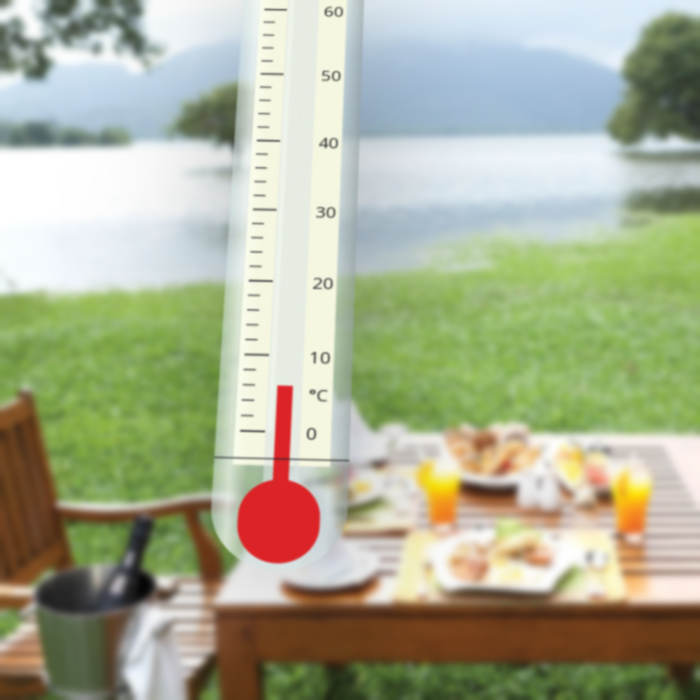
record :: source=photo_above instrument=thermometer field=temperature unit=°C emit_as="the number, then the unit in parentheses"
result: 6 (°C)
